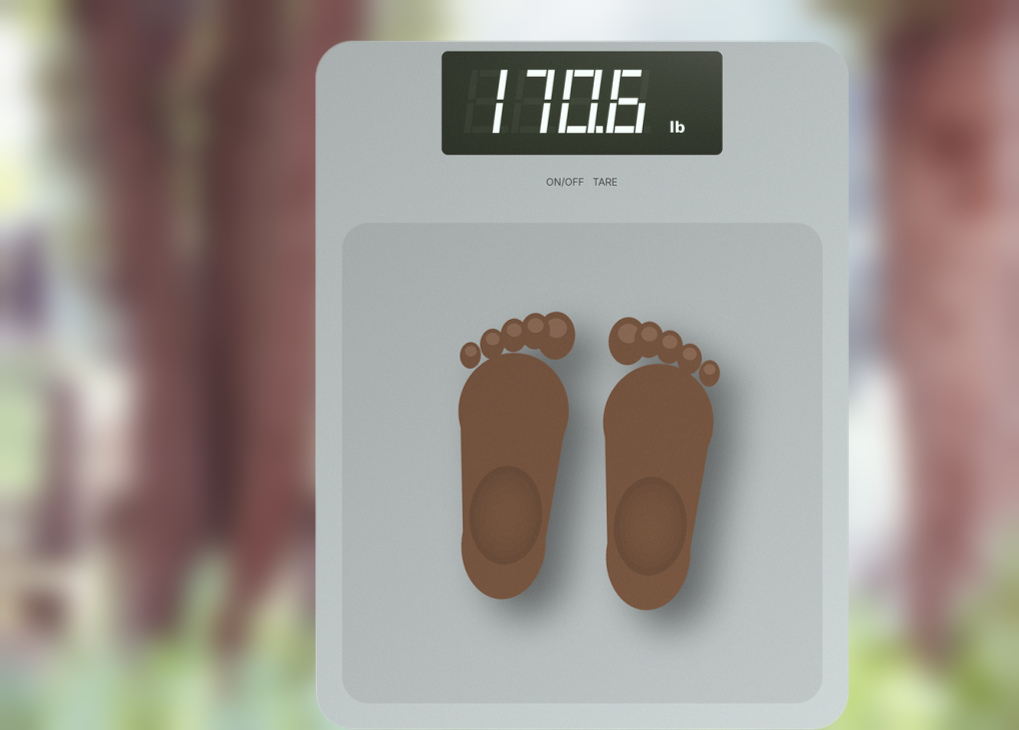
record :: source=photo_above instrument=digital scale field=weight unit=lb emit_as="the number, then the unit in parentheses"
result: 170.6 (lb)
